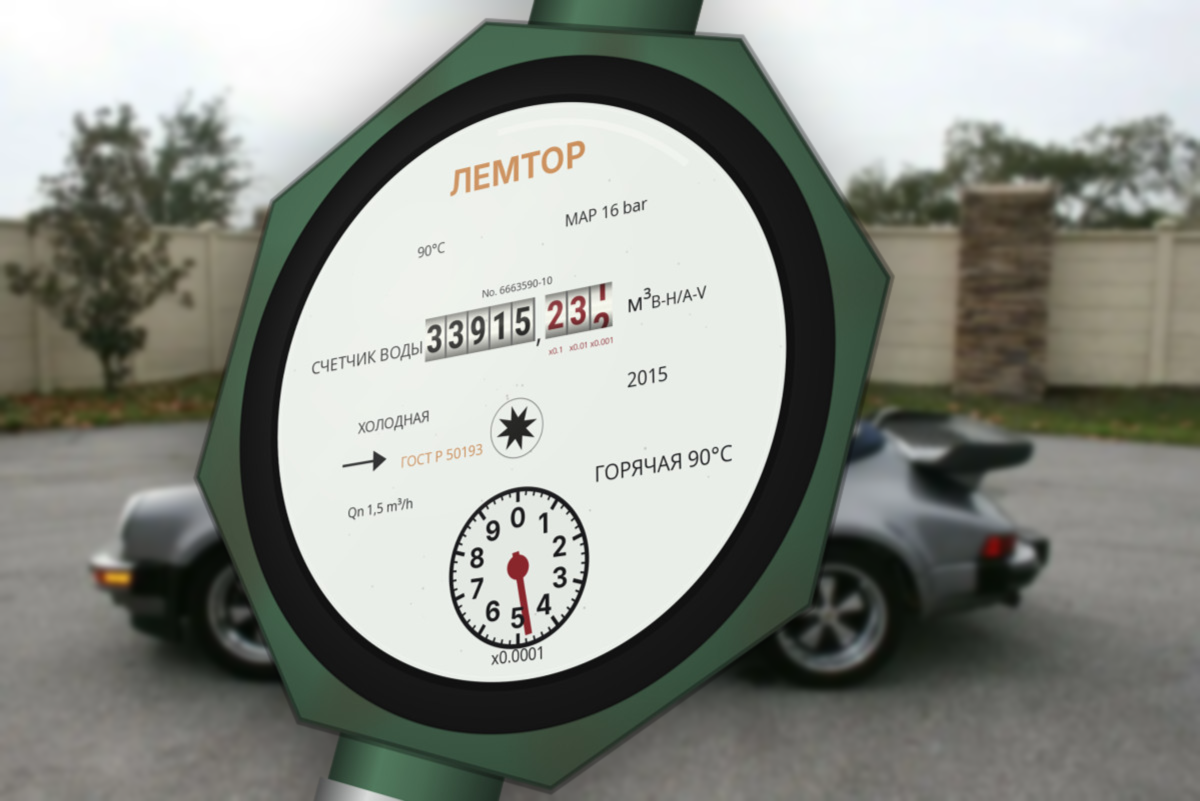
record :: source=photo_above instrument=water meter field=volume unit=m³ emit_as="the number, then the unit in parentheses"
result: 33915.2314 (m³)
